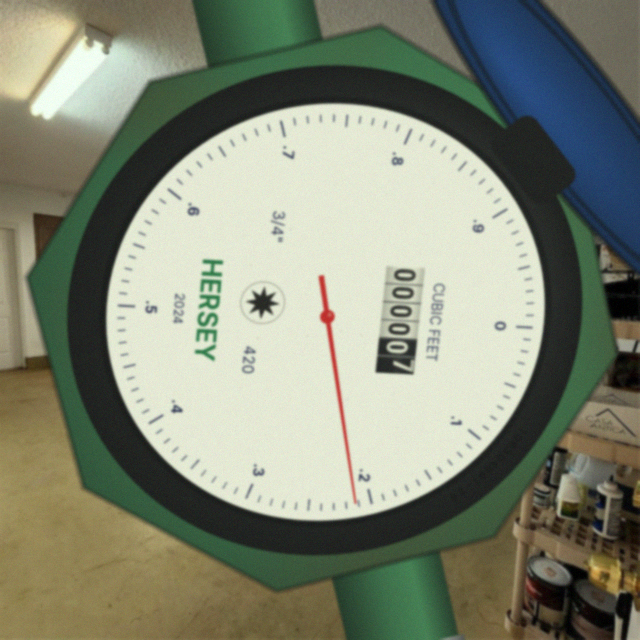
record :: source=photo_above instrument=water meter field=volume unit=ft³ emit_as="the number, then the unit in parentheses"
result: 7.21 (ft³)
